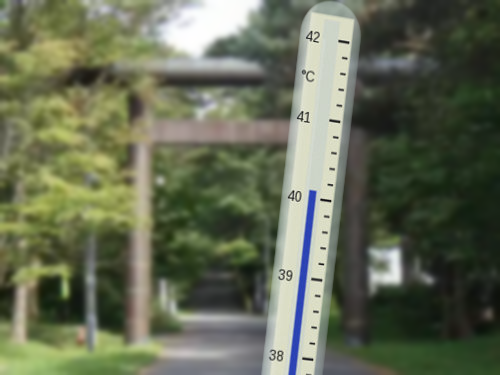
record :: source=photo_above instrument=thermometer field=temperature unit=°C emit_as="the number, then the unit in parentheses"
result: 40.1 (°C)
